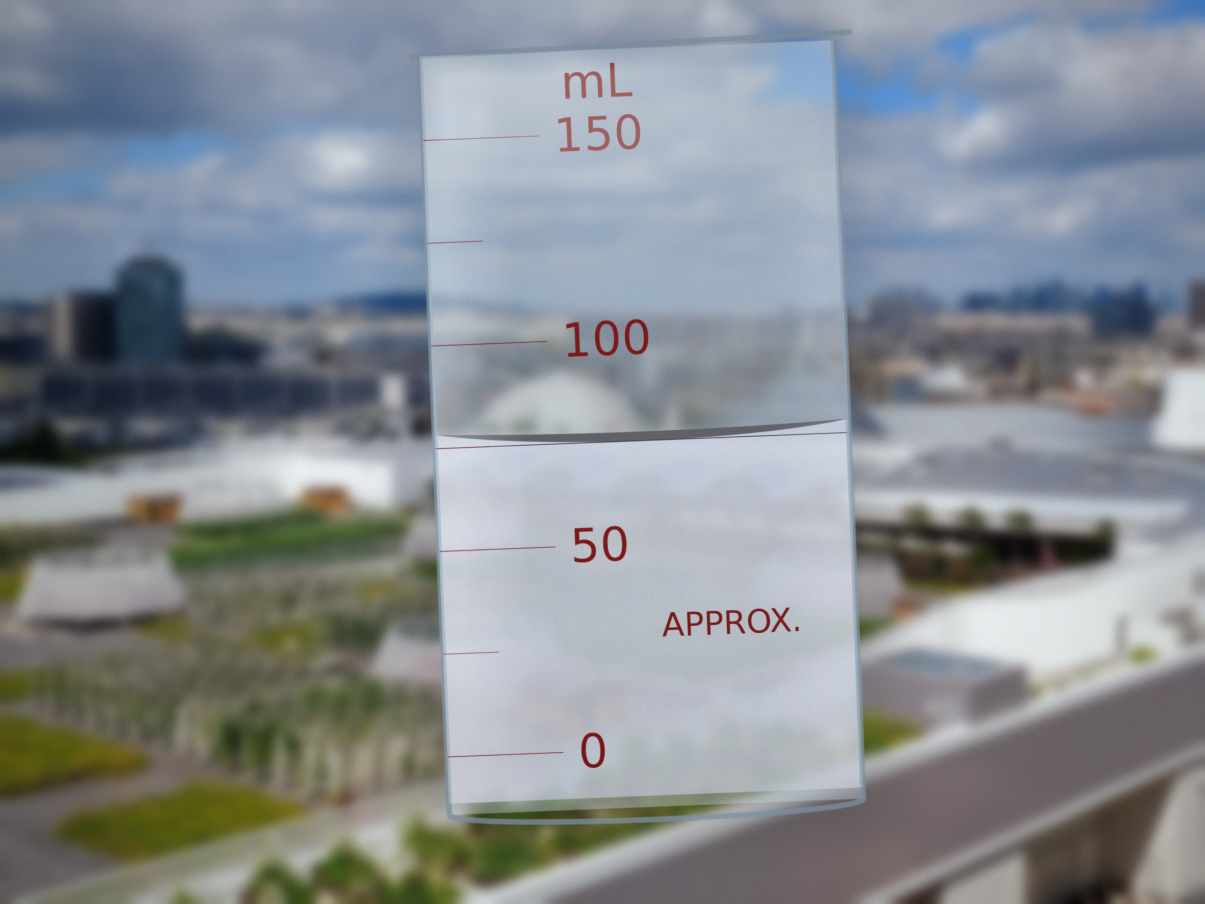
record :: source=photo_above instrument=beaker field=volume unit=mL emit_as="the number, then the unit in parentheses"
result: 75 (mL)
